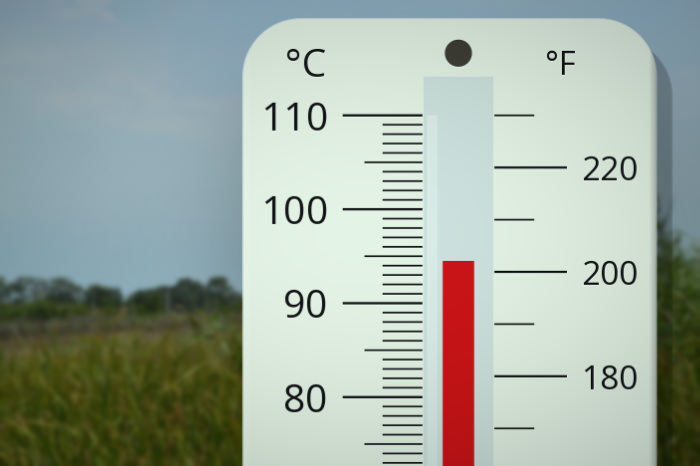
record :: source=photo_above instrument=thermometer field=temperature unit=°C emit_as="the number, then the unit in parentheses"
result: 94.5 (°C)
